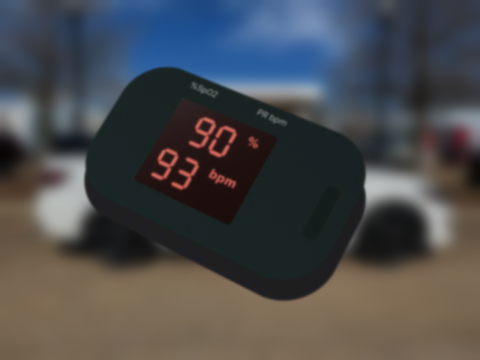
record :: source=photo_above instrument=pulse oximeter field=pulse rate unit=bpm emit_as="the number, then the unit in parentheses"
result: 93 (bpm)
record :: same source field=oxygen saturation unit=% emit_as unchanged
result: 90 (%)
